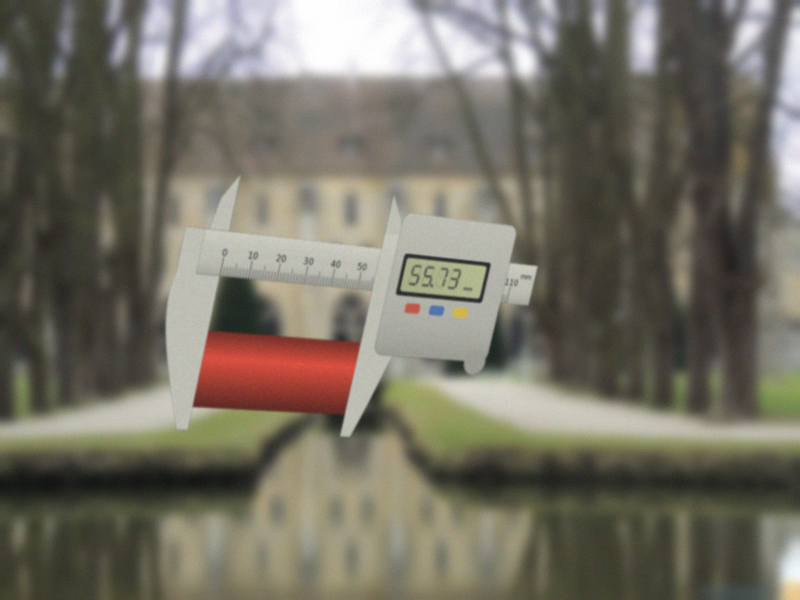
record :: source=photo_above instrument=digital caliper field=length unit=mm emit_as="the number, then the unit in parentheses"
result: 55.73 (mm)
